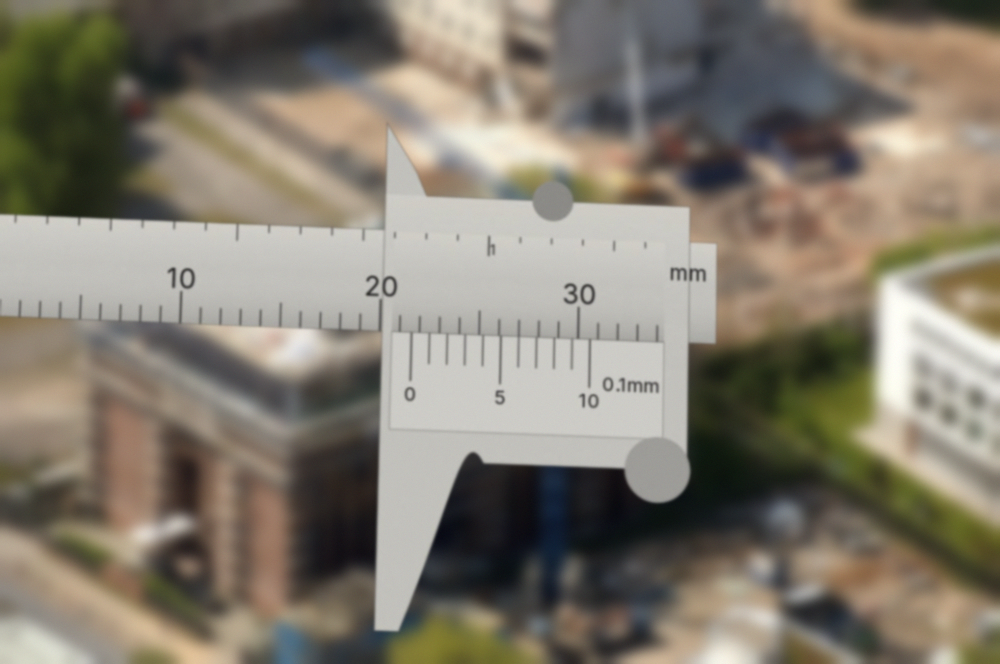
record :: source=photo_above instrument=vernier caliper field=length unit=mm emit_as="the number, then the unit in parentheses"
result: 21.6 (mm)
